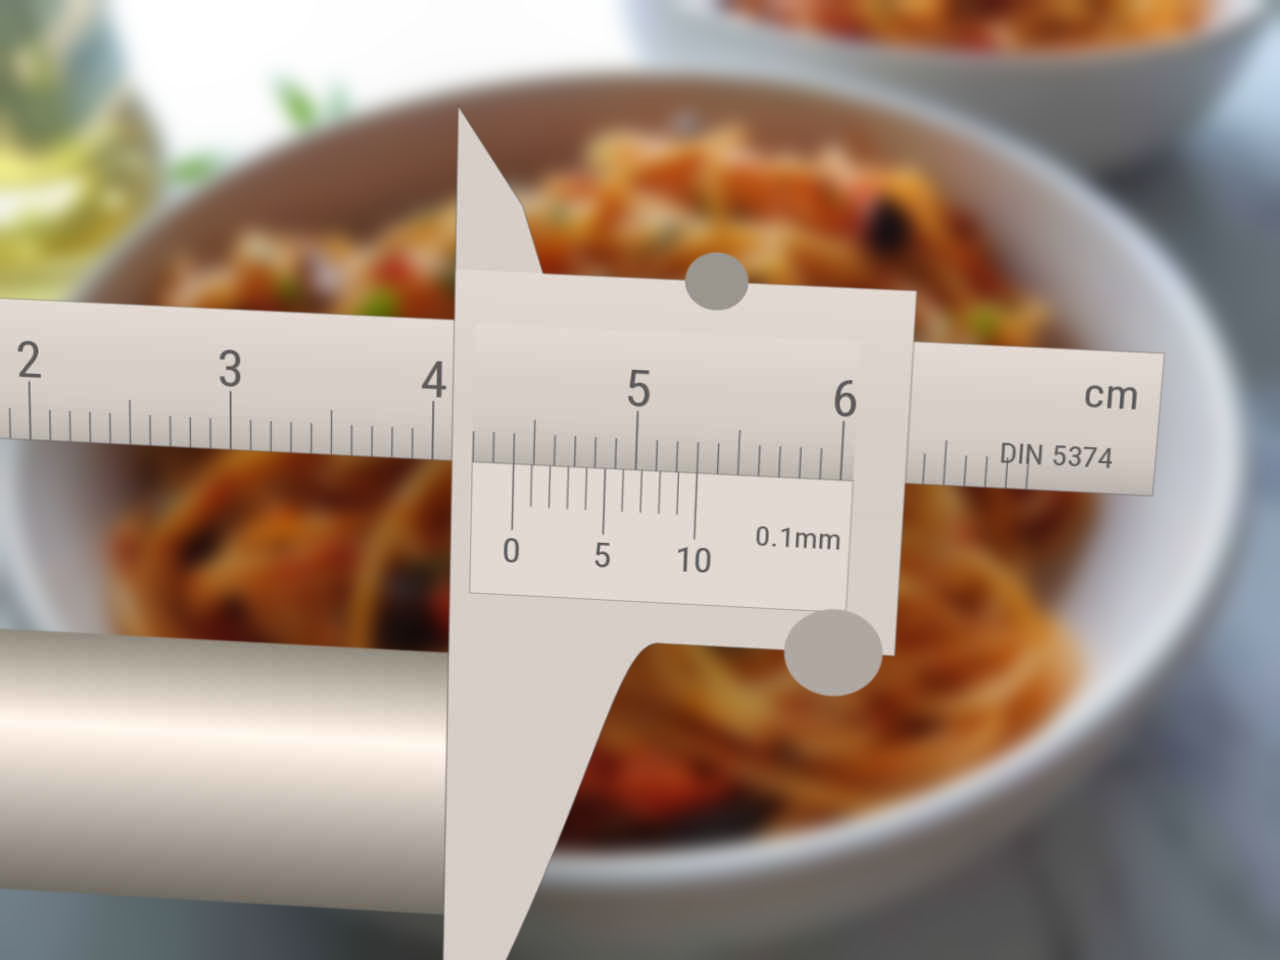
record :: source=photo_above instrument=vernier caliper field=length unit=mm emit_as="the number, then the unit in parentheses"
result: 44.0 (mm)
